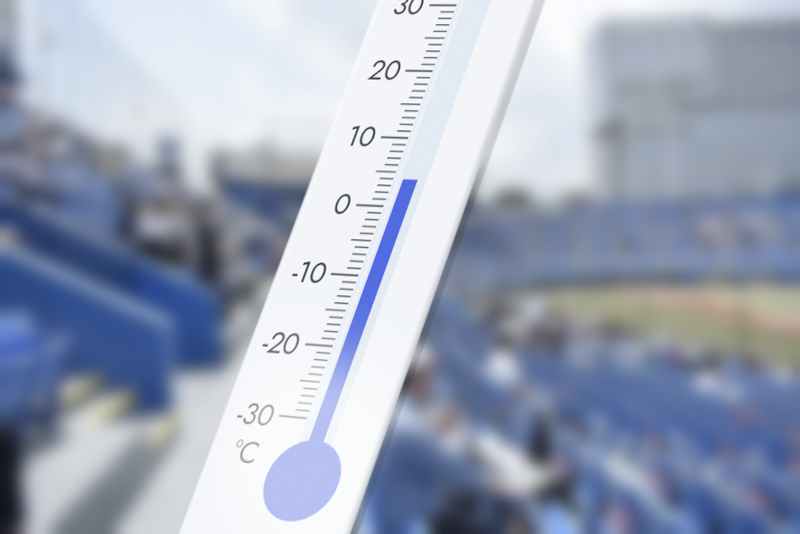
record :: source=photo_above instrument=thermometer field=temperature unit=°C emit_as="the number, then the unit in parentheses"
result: 4 (°C)
